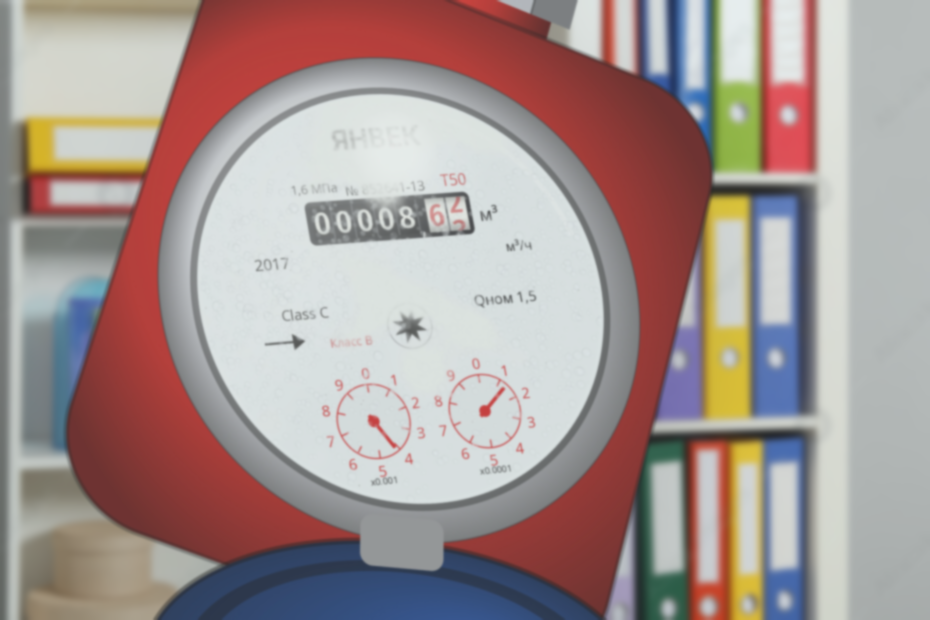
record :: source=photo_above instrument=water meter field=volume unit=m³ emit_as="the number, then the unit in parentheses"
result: 8.6241 (m³)
